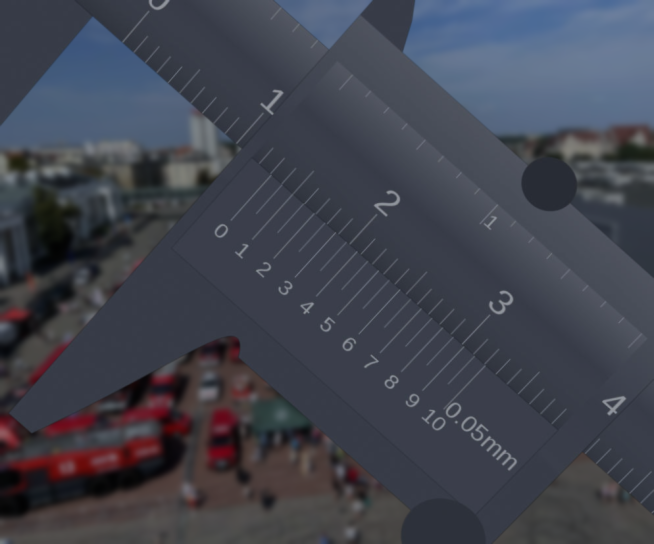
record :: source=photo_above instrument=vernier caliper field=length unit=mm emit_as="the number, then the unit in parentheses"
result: 13.1 (mm)
